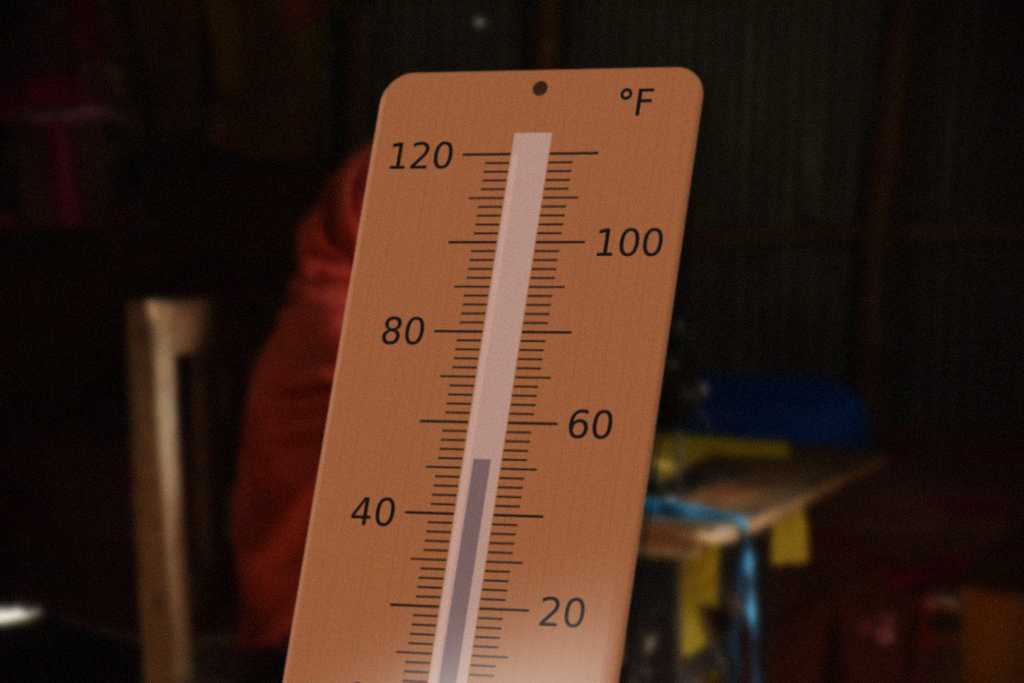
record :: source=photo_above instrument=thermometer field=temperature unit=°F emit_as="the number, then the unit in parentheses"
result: 52 (°F)
